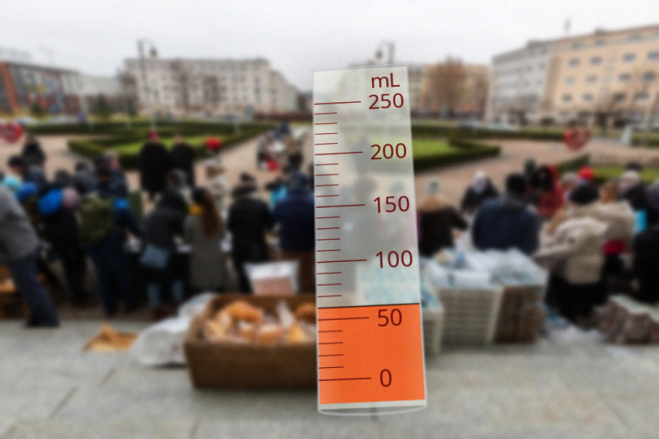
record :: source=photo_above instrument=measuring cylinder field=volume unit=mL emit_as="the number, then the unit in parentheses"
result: 60 (mL)
